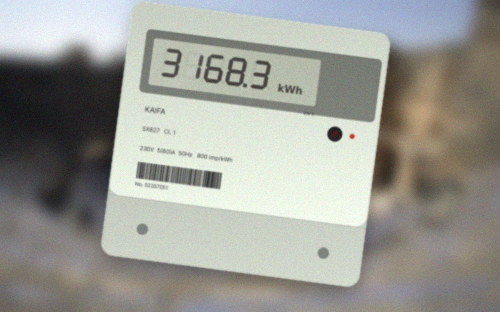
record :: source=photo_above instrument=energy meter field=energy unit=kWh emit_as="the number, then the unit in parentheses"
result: 3168.3 (kWh)
